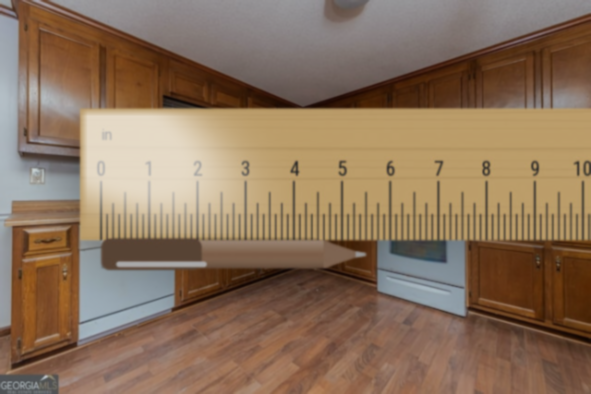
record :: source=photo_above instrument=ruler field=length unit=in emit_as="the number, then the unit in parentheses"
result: 5.5 (in)
